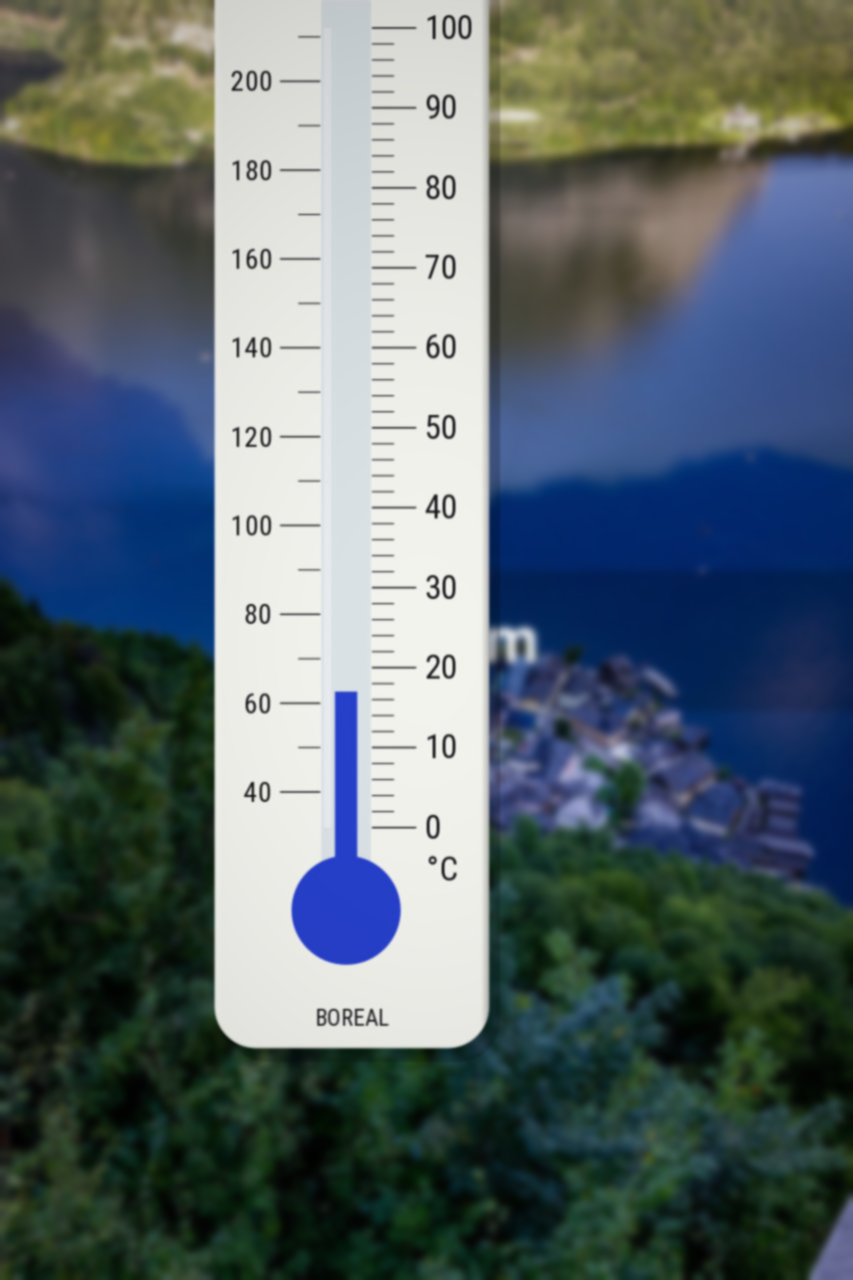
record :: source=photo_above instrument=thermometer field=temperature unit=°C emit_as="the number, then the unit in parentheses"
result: 17 (°C)
